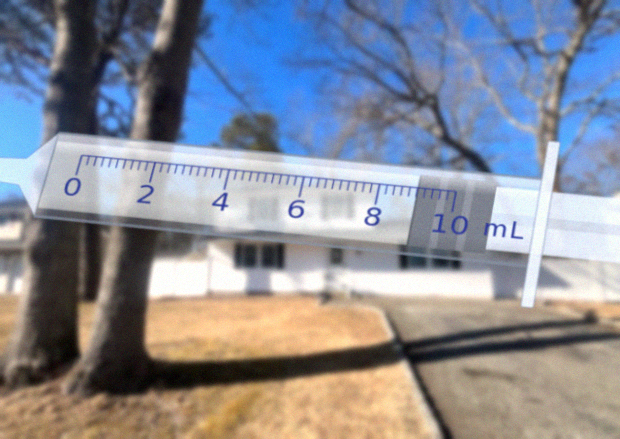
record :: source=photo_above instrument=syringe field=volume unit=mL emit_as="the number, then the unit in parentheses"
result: 9 (mL)
